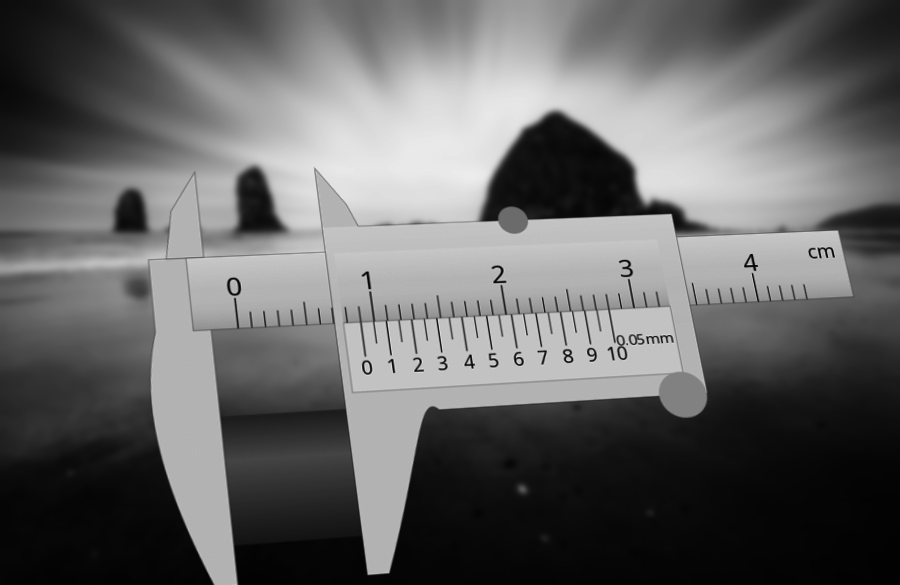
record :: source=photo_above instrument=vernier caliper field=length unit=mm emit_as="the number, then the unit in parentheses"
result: 9.0 (mm)
